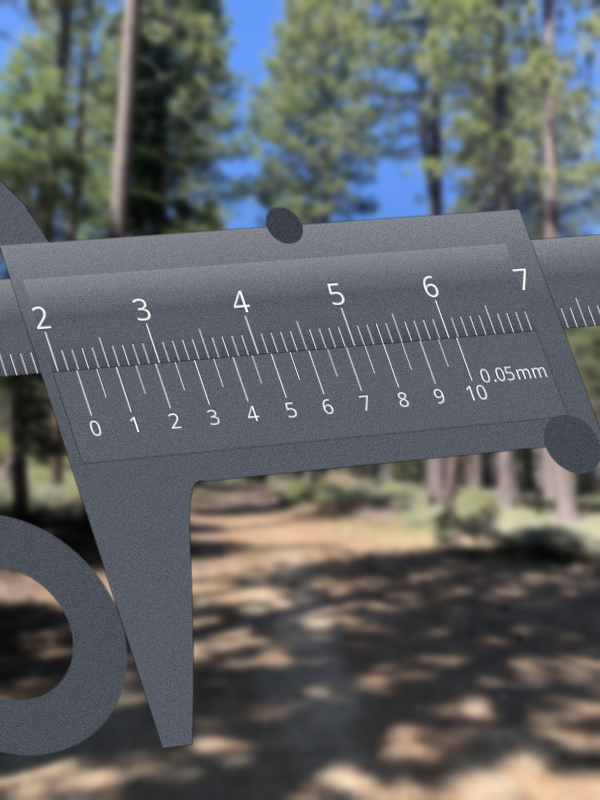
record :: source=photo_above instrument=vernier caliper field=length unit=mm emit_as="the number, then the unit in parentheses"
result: 21.8 (mm)
